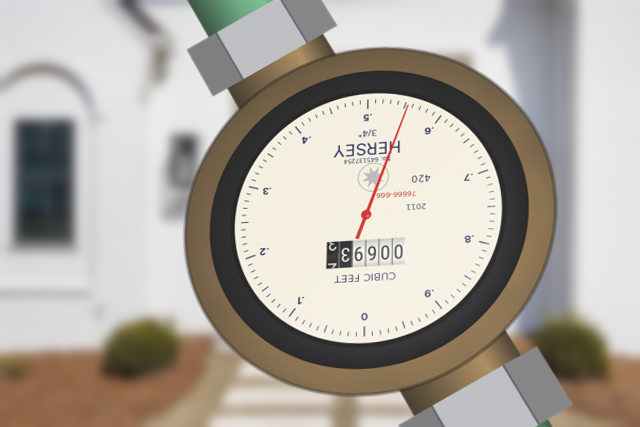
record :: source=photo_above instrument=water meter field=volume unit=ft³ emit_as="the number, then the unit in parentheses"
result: 6932.55 (ft³)
